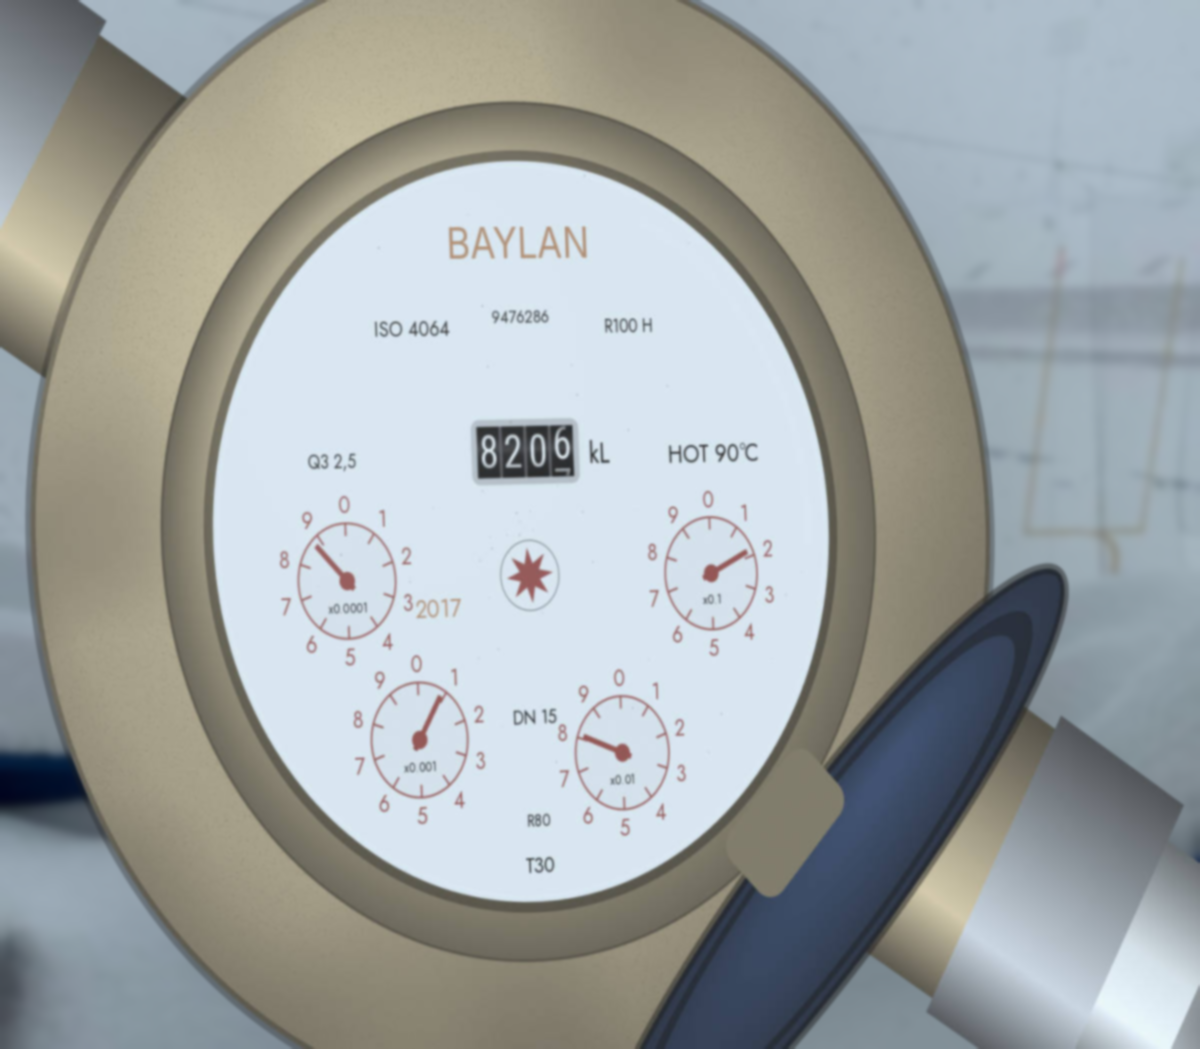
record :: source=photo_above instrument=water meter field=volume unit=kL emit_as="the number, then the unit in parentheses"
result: 8206.1808 (kL)
